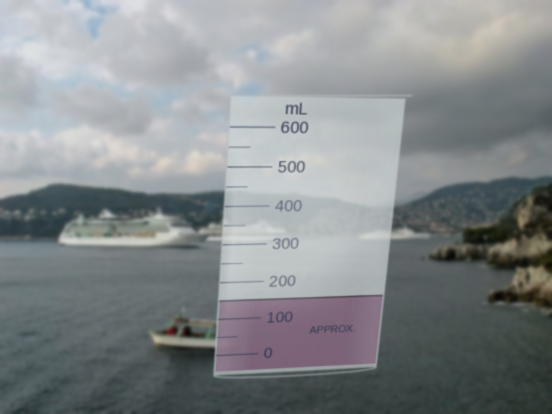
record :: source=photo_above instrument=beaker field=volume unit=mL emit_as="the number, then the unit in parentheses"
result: 150 (mL)
